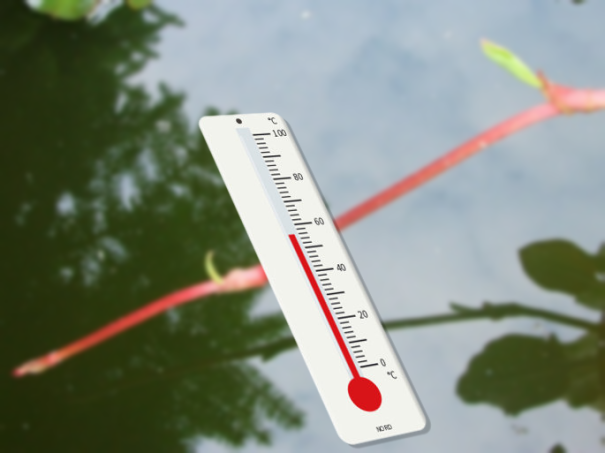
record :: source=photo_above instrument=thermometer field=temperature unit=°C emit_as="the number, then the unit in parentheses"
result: 56 (°C)
